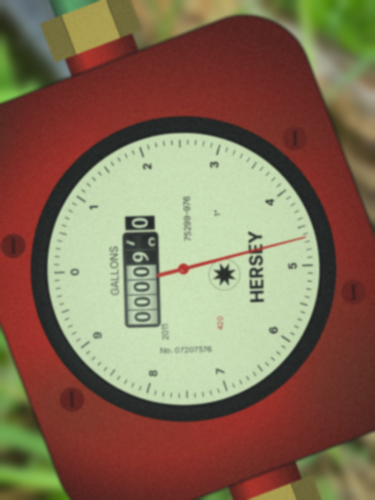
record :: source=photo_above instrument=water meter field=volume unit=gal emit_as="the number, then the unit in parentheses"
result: 974.6 (gal)
